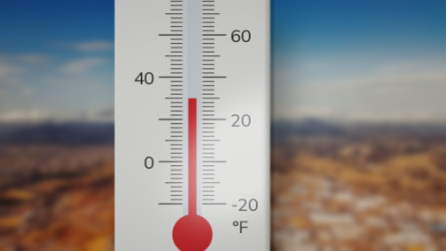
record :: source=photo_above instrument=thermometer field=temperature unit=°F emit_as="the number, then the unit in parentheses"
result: 30 (°F)
